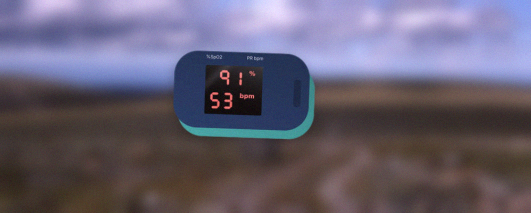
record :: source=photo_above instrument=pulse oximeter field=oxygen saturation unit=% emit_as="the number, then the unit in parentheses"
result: 91 (%)
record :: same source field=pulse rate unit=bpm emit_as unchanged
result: 53 (bpm)
